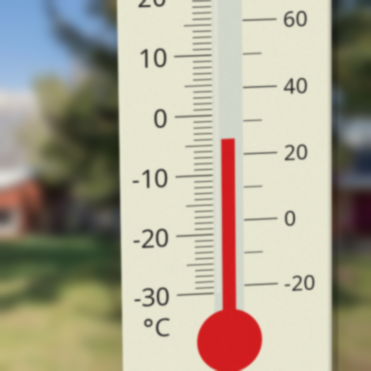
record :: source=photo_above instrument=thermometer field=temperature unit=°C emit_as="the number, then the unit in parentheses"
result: -4 (°C)
